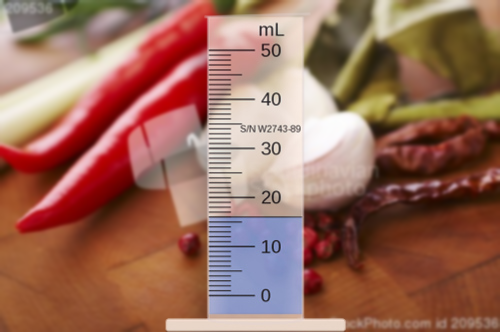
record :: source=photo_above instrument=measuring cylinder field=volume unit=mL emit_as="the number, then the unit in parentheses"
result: 16 (mL)
